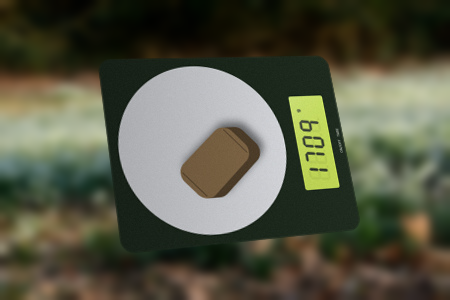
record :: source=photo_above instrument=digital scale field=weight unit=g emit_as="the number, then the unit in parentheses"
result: 1709 (g)
